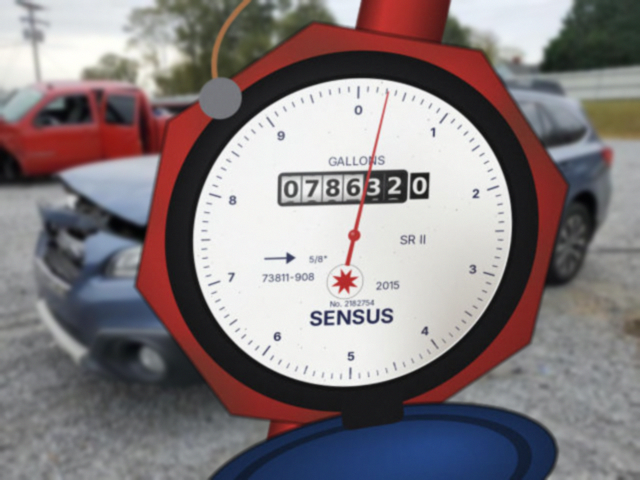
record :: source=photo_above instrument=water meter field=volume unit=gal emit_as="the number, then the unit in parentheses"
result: 786320.3 (gal)
